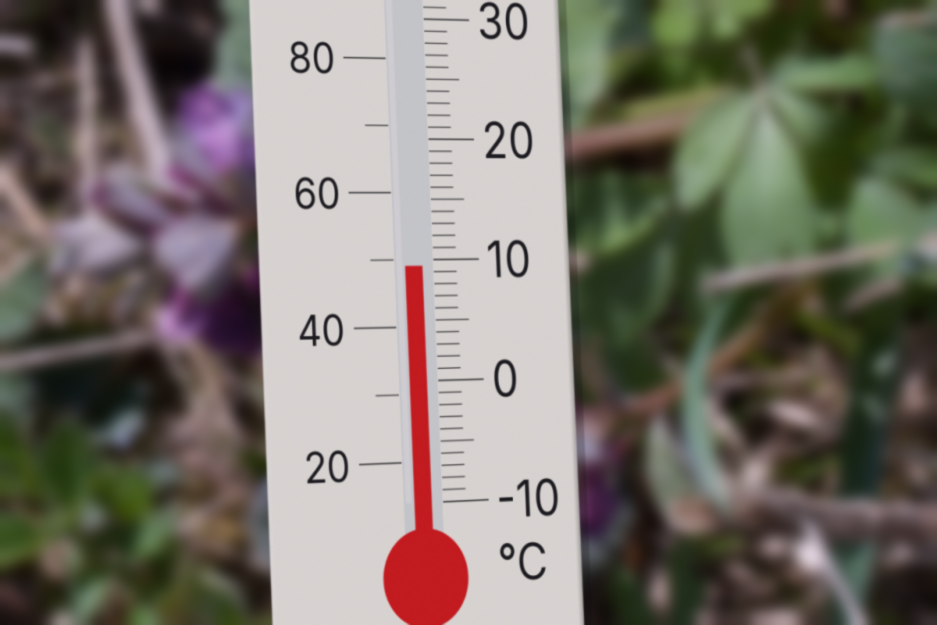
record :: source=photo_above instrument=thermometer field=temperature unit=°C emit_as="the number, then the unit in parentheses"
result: 9.5 (°C)
